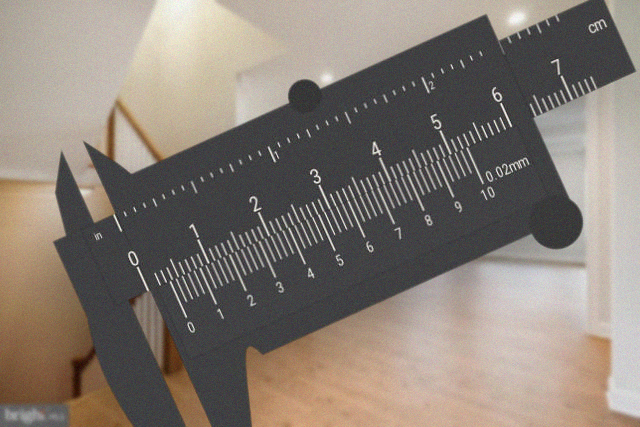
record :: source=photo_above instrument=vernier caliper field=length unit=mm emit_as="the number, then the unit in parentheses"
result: 3.6 (mm)
